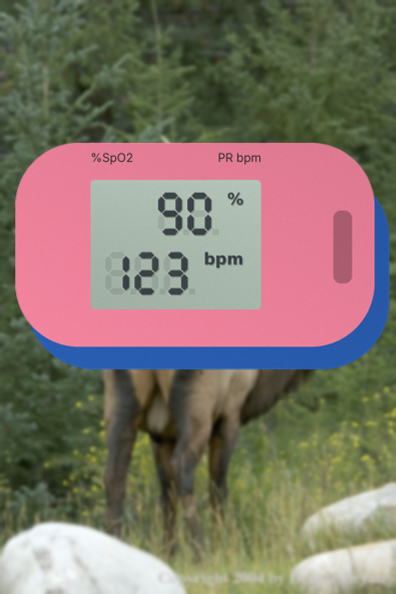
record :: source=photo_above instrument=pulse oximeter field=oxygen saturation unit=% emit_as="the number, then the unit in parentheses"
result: 90 (%)
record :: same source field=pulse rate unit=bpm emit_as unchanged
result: 123 (bpm)
